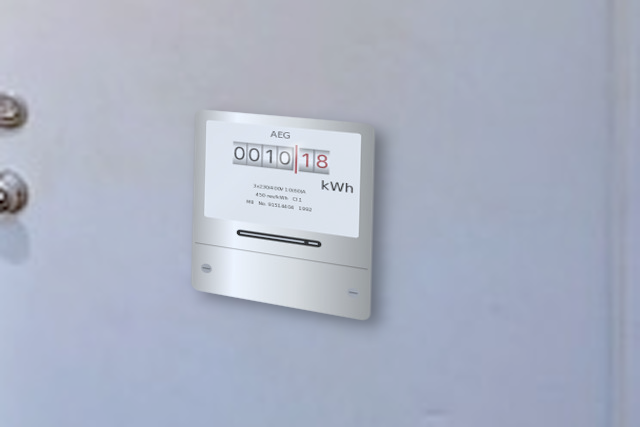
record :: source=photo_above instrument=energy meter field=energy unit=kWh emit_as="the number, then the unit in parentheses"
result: 10.18 (kWh)
